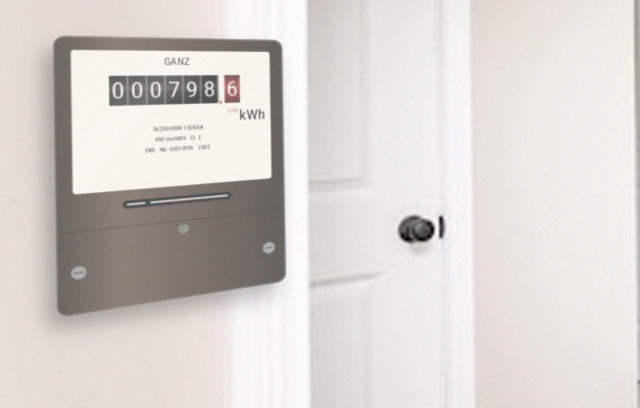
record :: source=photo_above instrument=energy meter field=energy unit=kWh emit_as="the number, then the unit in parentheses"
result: 798.6 (kWh)
